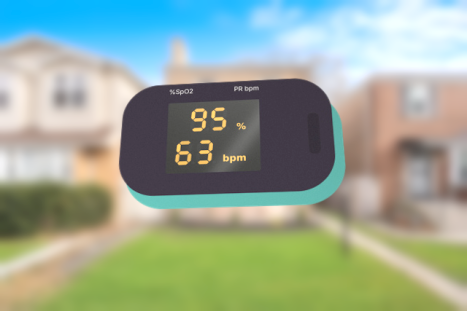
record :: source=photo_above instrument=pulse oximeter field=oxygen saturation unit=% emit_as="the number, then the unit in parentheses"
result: 95 (%)
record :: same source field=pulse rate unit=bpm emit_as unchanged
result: 63 (bpm)
